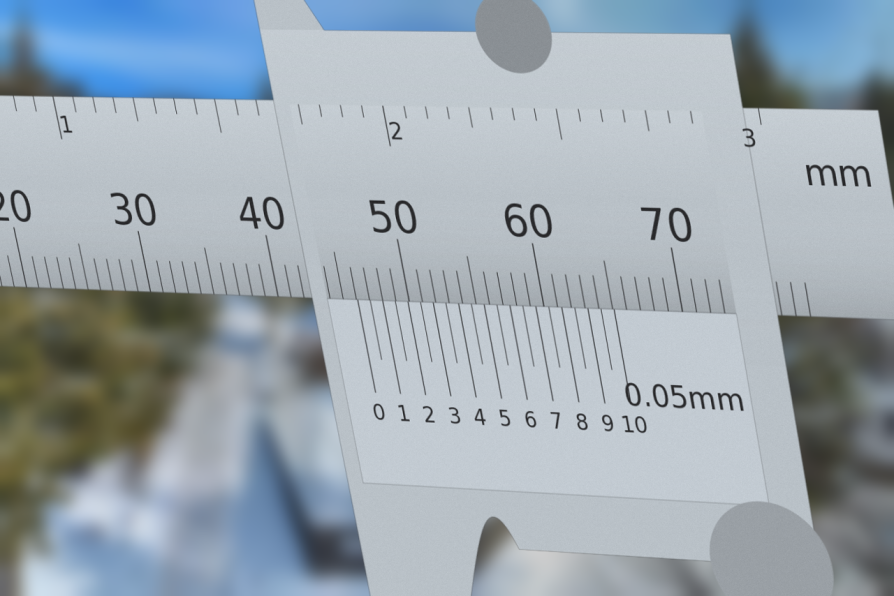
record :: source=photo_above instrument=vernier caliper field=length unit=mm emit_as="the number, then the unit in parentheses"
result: 46.1 (mm)
